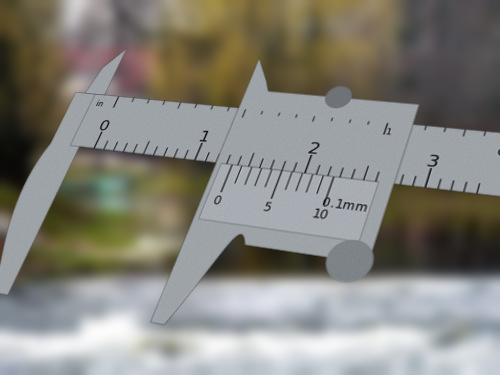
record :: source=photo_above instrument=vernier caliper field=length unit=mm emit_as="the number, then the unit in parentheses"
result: 13.5 (mm)
